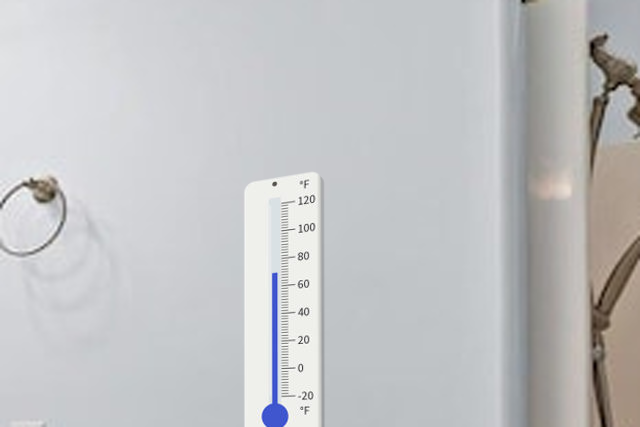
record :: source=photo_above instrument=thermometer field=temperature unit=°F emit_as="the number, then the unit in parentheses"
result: 70 (°F)
